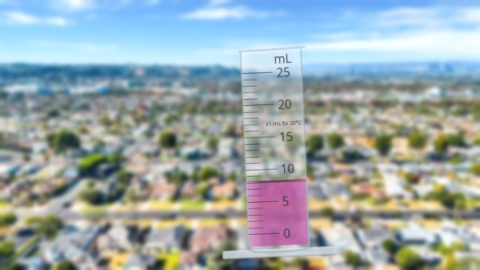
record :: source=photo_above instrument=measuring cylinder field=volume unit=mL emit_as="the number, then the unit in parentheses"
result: 8 (mL)
